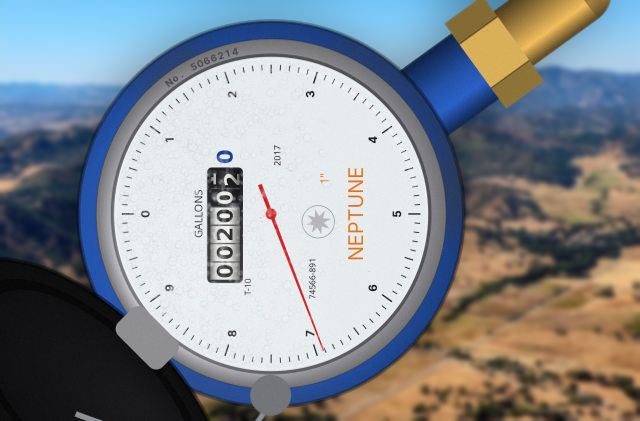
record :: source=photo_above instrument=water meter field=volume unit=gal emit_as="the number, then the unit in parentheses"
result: 20016.9 (gal)
